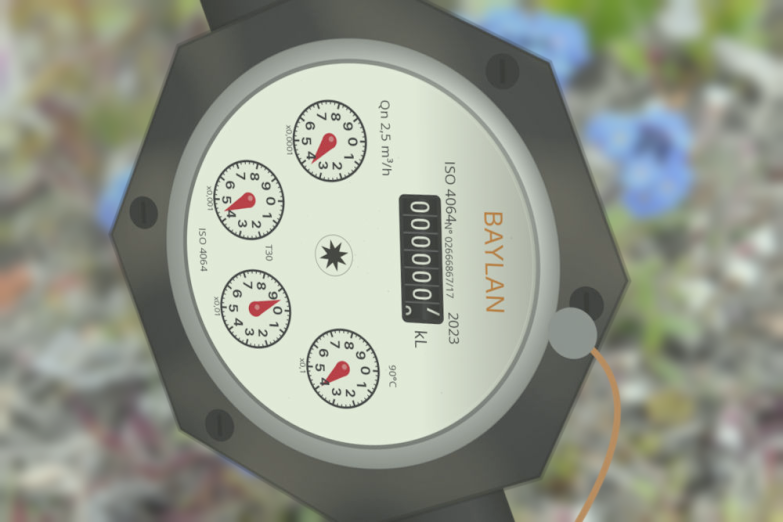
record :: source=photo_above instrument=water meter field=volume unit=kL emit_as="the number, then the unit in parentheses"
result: 7.3943 (kL)
